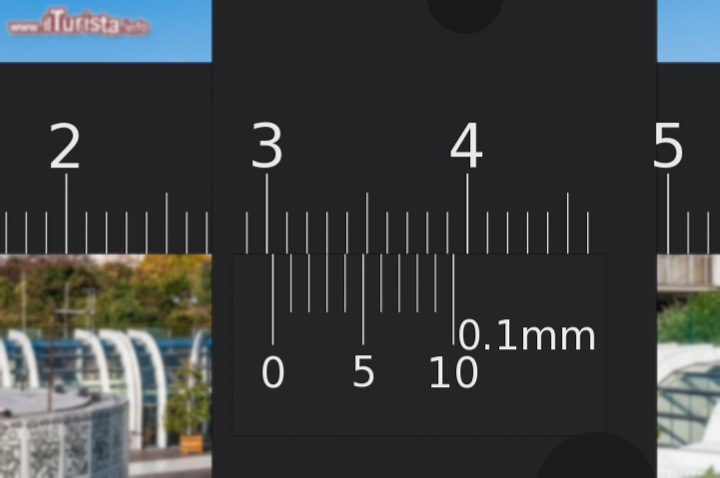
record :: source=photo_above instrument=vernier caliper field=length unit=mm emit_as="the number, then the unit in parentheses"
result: 30.3 (mm)
